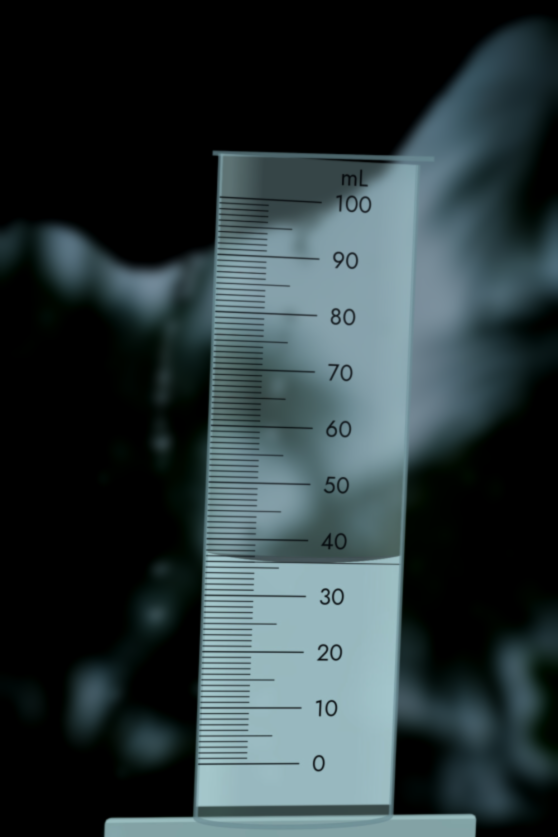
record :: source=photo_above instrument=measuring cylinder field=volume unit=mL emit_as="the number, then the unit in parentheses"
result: 36 (mL)
